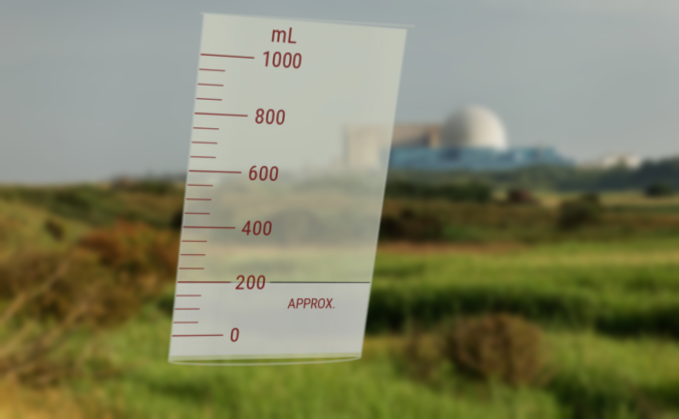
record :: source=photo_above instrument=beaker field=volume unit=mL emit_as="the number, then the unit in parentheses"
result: 200 (mL)
